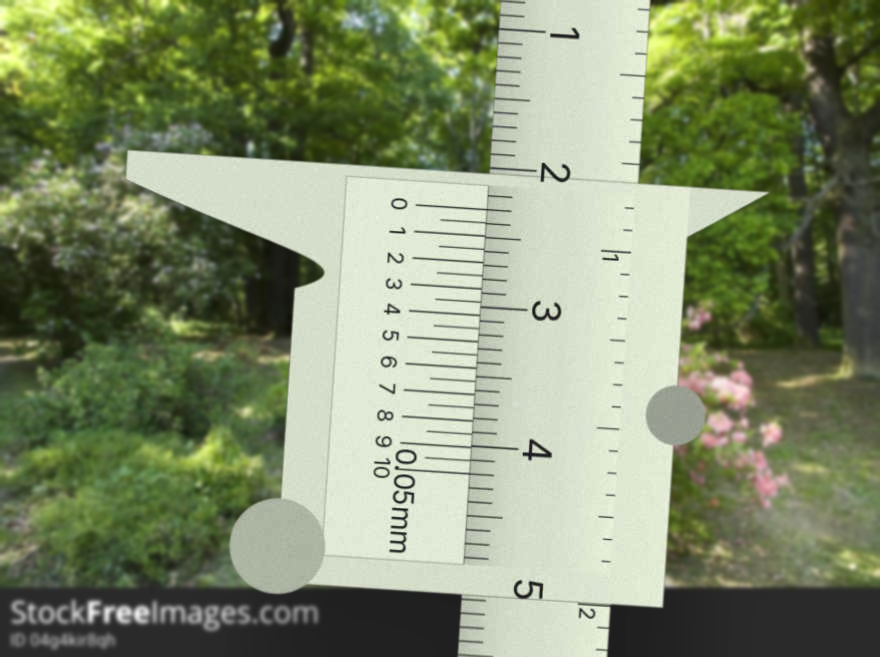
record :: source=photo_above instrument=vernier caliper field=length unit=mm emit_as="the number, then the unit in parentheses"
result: 23.0 (mm)
